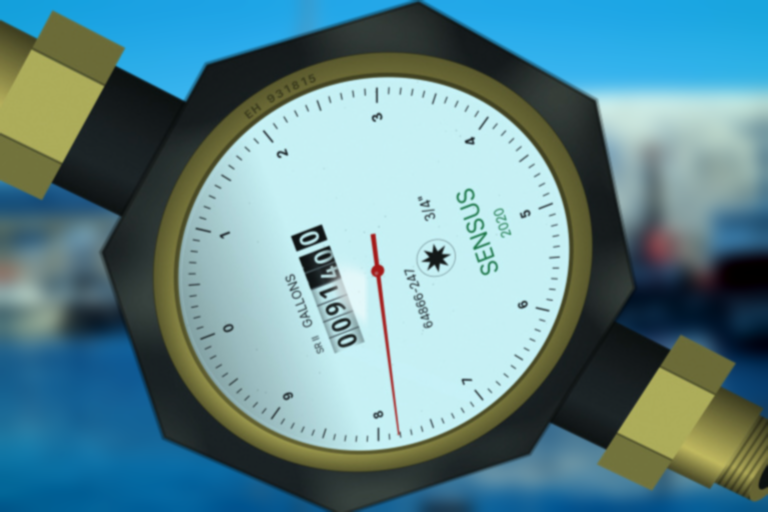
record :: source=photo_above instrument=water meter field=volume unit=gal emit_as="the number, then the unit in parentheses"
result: 91397.8 (gal)
